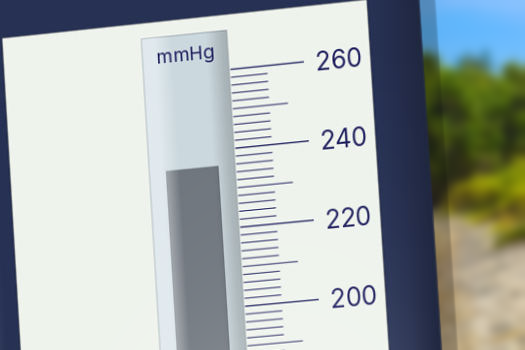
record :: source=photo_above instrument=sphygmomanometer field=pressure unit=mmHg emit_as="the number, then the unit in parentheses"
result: 236 (mmHg)
